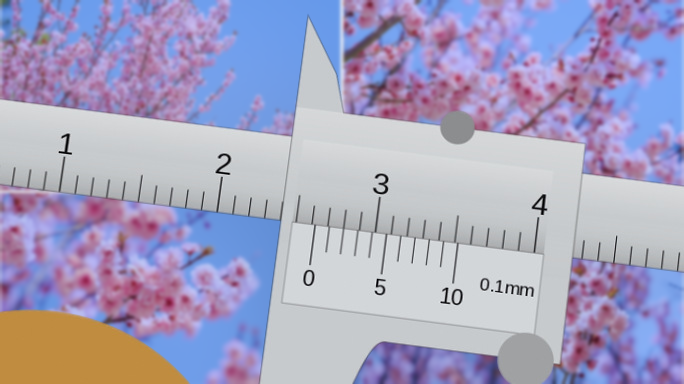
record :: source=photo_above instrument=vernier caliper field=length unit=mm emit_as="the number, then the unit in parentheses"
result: 26.2 (mm)
